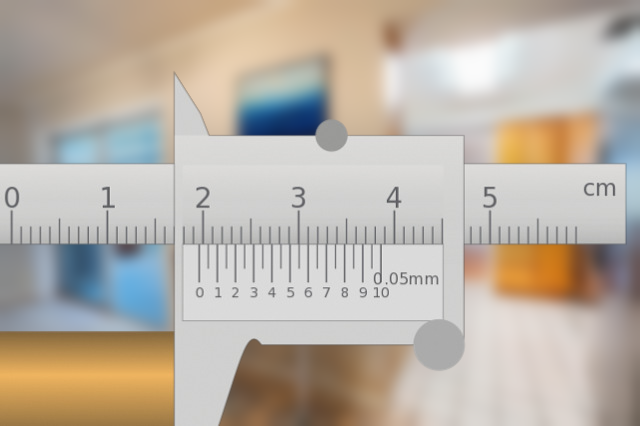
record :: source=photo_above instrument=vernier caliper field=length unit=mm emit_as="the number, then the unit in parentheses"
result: 19.6 (mm)
